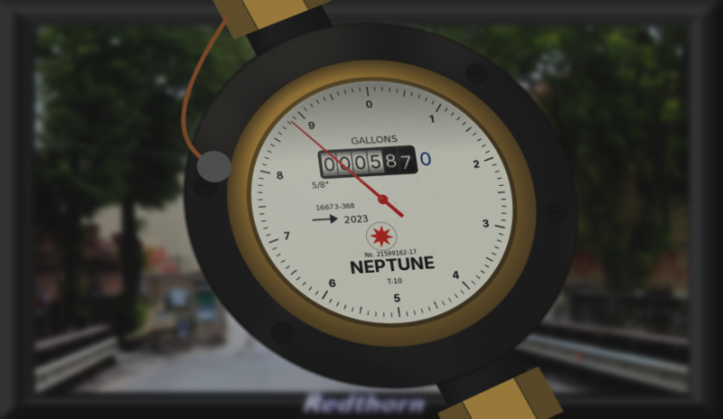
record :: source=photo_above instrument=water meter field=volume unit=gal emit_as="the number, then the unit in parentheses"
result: 5868.8 (gal)
